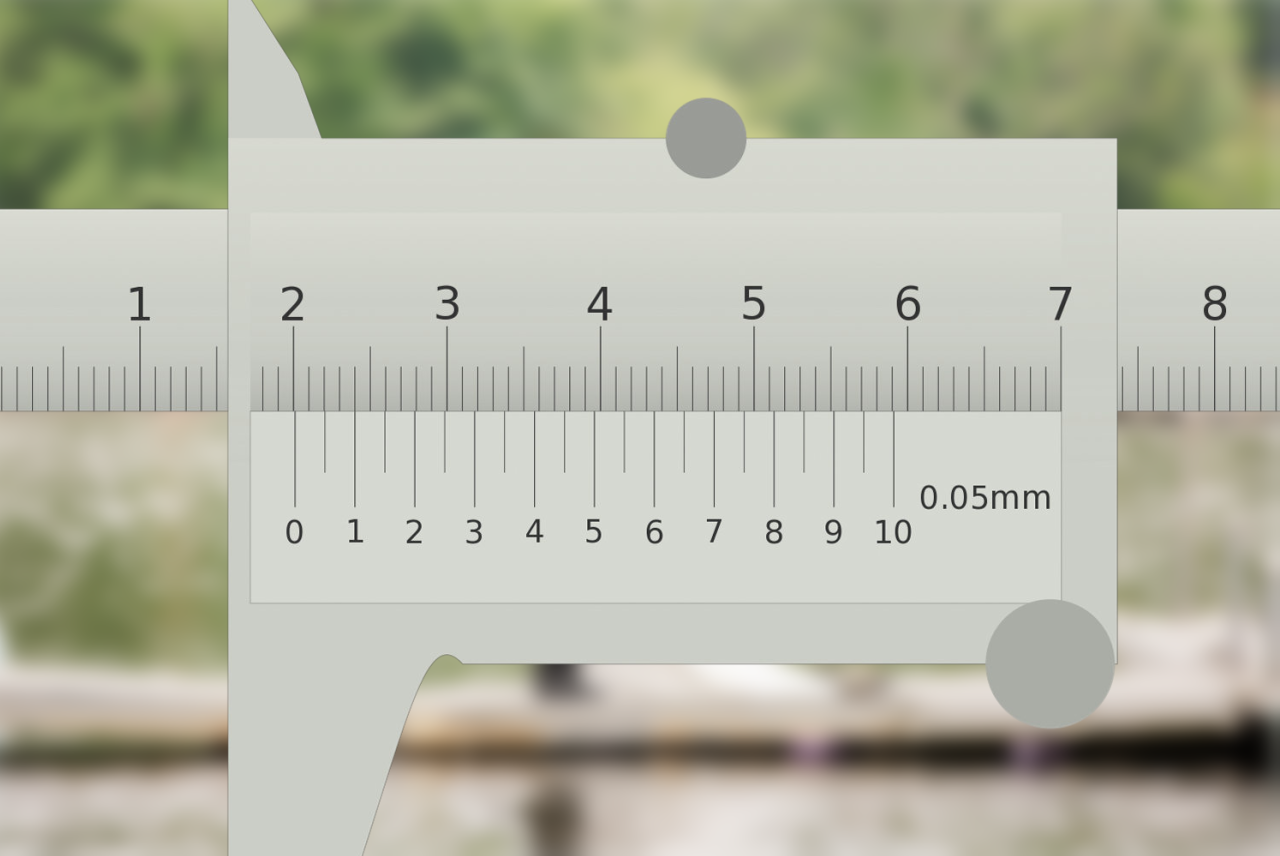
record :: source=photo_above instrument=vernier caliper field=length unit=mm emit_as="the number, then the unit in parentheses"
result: 20.1 (mm)
